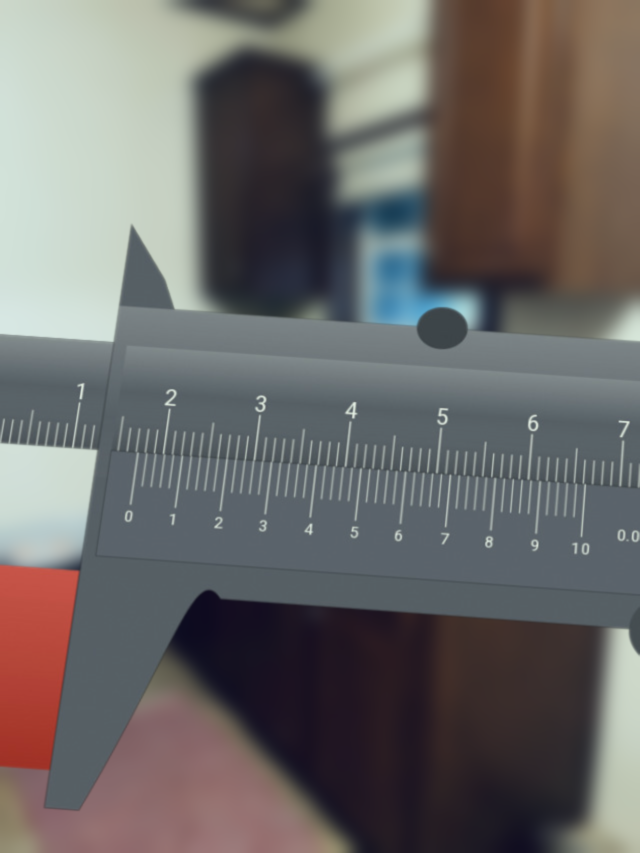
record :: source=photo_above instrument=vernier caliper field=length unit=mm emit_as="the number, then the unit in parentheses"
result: 17.2 (mm)
